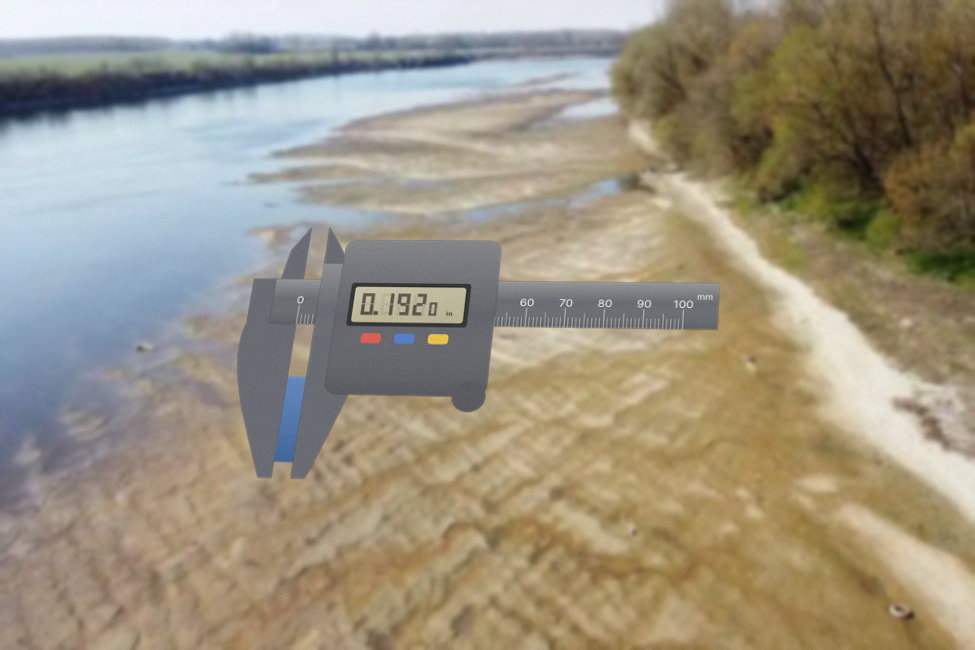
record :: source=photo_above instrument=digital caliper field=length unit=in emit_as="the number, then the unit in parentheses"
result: 0.1920 (in)
